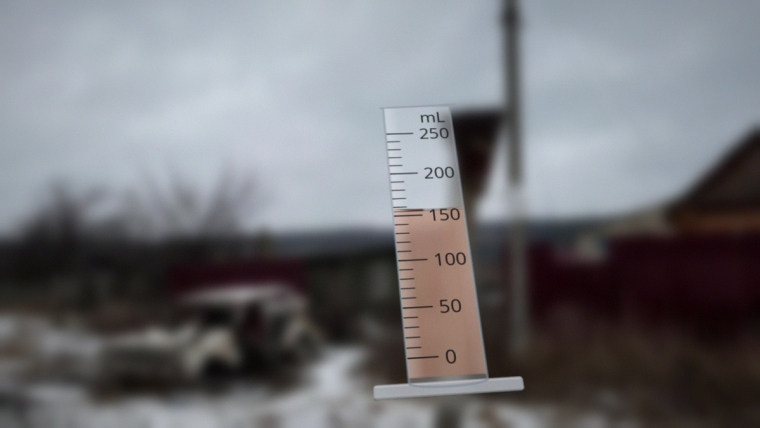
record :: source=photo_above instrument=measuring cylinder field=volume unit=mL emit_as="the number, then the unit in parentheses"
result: 155 (mL)
